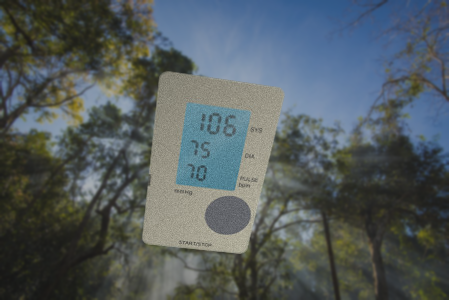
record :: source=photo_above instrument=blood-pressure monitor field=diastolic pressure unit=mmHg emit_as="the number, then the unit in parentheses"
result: 75 (mmHg)
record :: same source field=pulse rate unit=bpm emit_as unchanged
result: 70 (bpm)
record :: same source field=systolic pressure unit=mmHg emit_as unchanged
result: 106 (mmHg)
